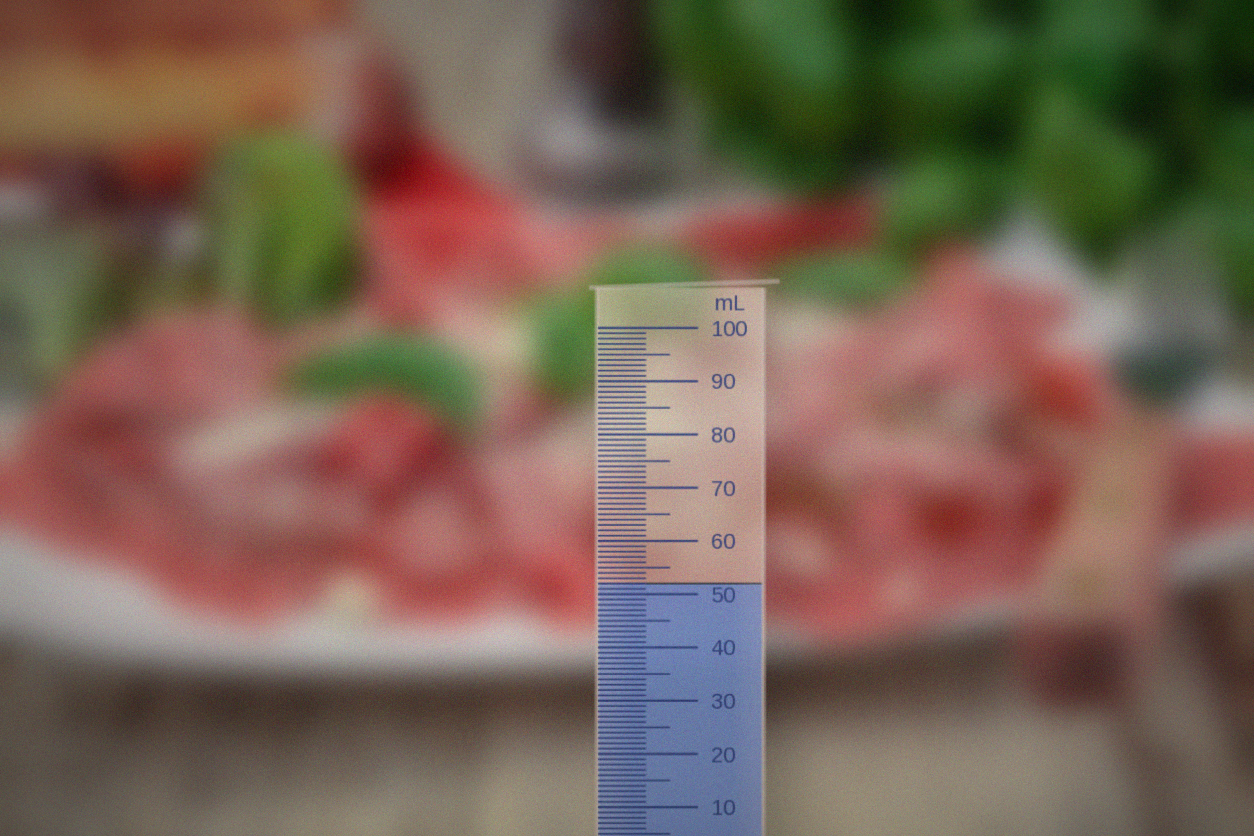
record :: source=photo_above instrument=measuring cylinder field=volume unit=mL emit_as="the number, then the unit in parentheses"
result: 52 (mL)
